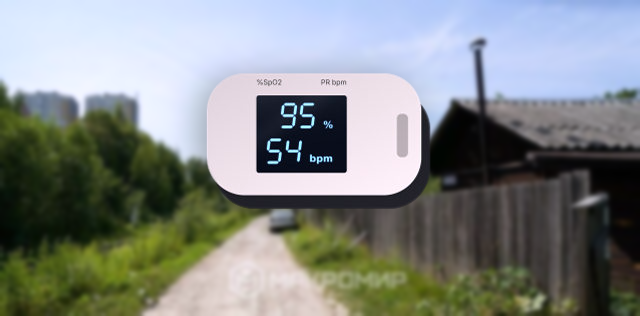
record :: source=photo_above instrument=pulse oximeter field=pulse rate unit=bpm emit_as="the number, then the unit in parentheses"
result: 54 (bpm)
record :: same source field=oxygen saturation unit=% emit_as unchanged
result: 95 (%)
